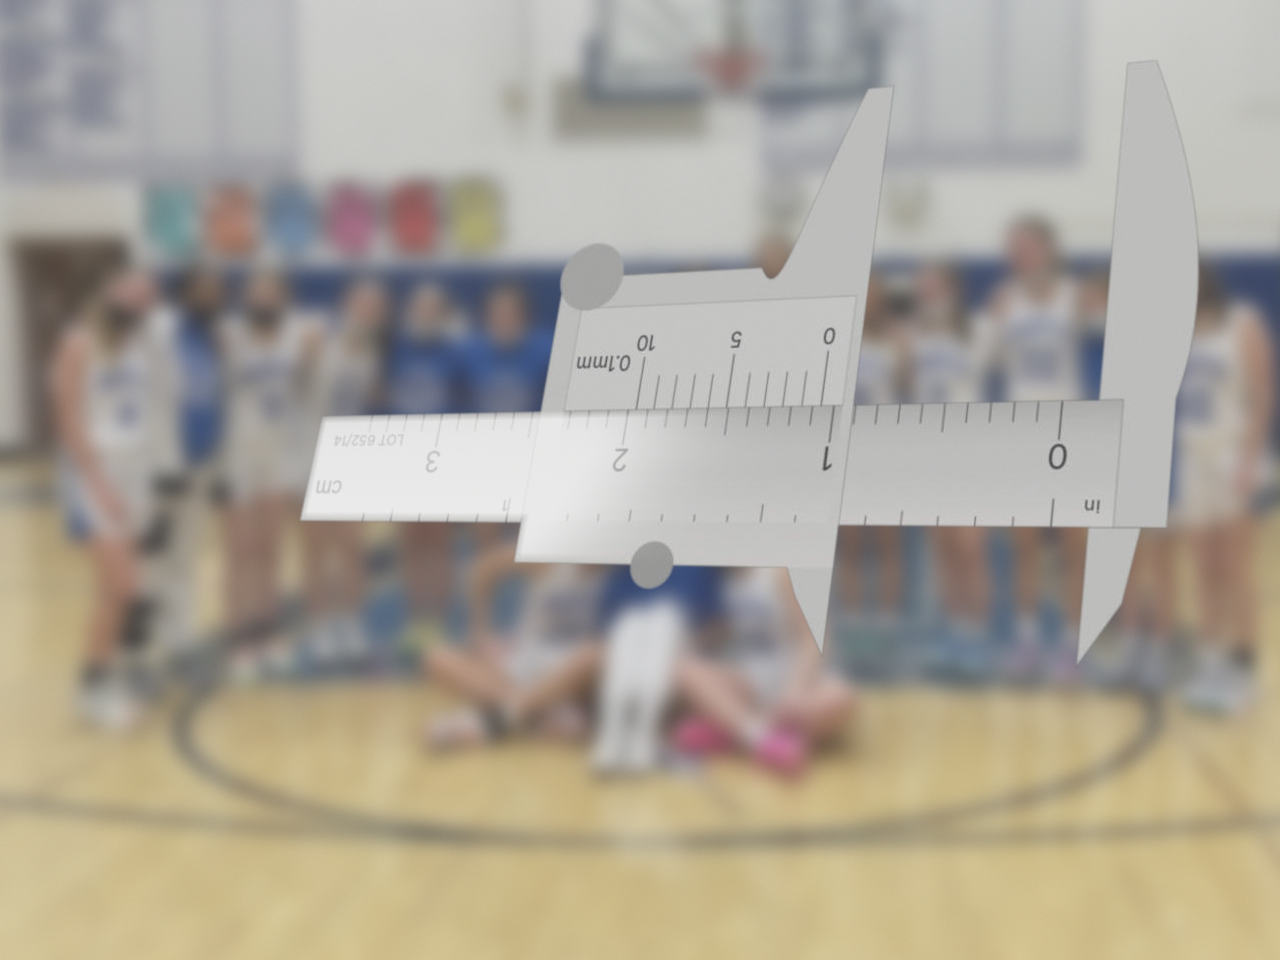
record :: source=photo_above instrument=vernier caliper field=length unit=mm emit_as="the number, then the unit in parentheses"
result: 10.6 (mm)
